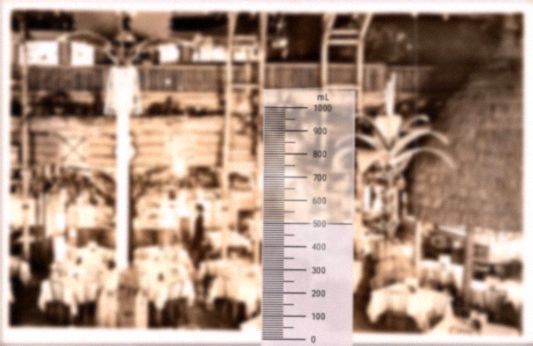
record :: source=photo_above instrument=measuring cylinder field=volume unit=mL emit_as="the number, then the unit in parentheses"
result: 500 (mL)
